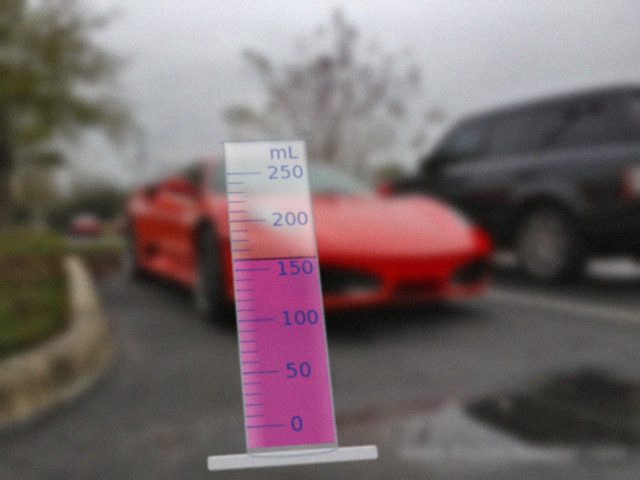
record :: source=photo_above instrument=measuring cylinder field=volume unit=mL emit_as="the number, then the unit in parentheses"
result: 160 (mL)
